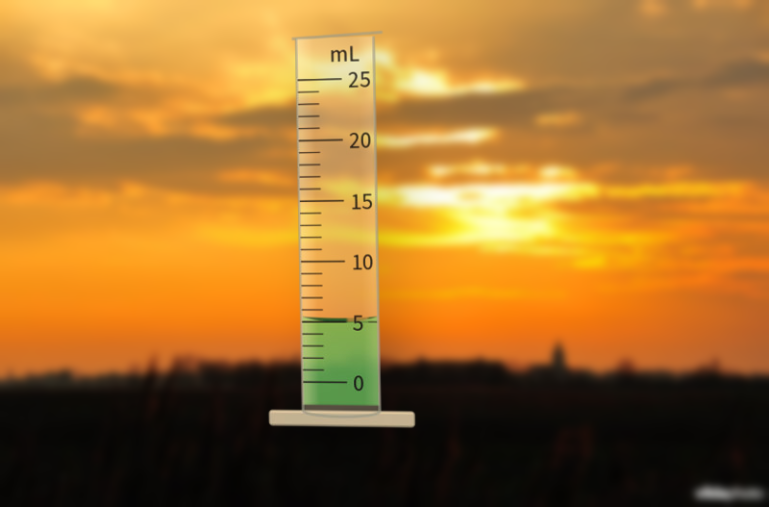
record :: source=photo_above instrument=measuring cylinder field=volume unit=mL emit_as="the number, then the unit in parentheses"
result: 5 (mL)
